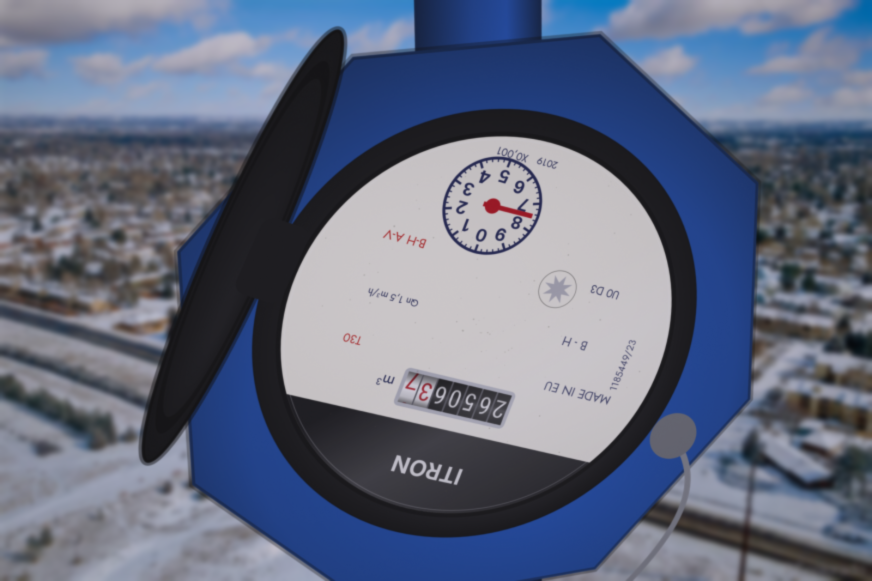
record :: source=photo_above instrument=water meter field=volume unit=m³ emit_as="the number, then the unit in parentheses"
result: 26506.367 (m³)
